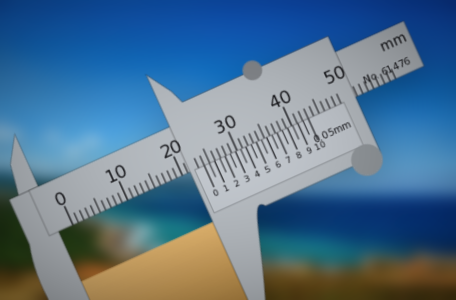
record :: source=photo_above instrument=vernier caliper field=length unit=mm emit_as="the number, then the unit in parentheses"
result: 24.0 (mm)
